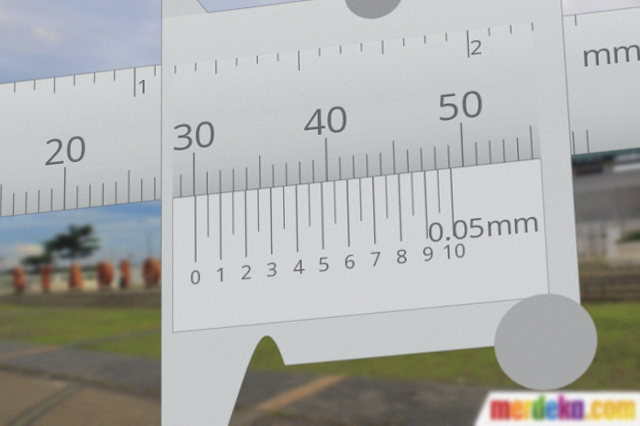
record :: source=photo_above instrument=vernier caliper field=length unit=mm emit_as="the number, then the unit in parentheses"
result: 30.1 (mm)
